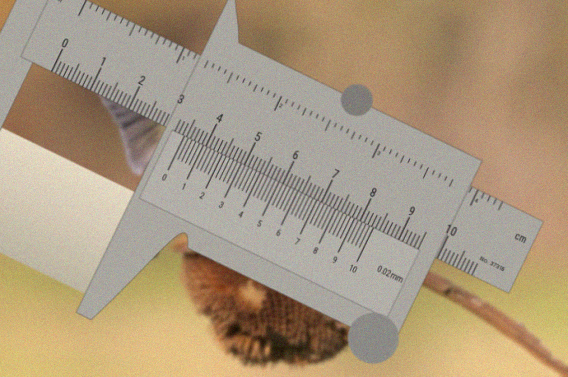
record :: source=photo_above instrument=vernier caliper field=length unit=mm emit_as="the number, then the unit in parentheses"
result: 34.5 (mm)
